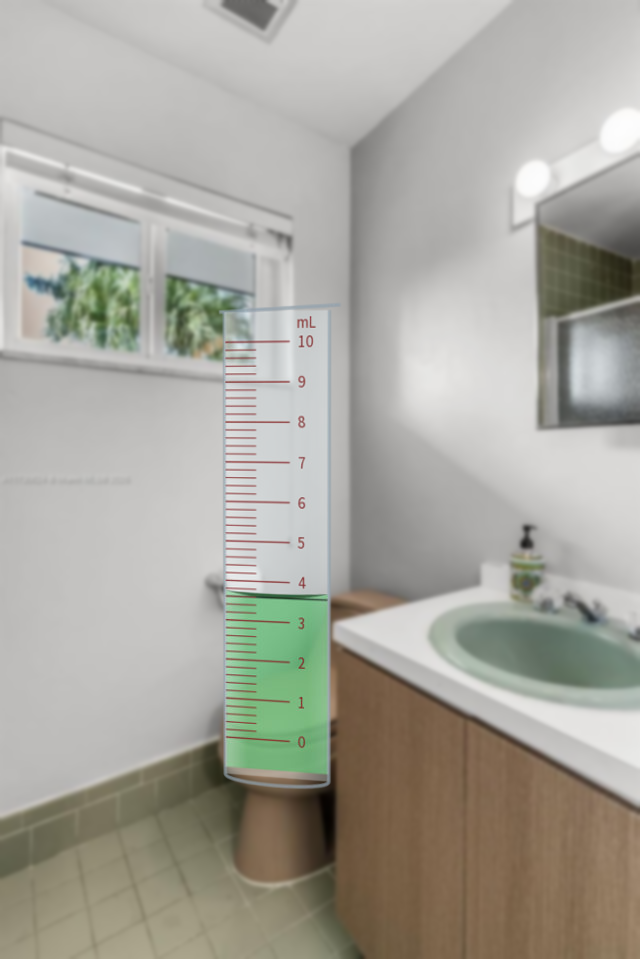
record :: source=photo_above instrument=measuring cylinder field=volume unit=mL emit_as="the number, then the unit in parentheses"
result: 3.6 (mL)
